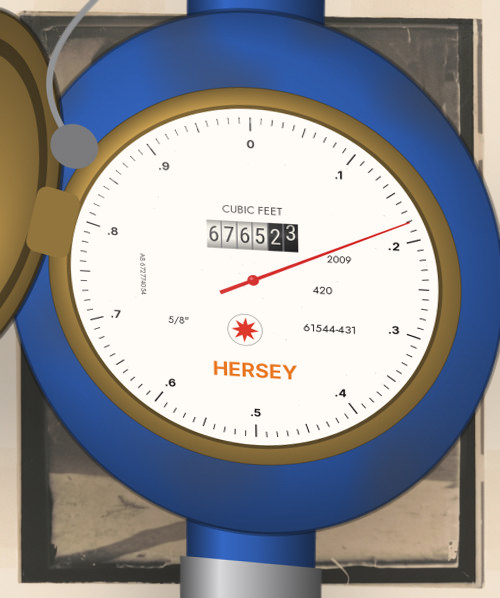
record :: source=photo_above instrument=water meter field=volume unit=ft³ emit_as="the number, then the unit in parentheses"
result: 676523.18 (ft³)
